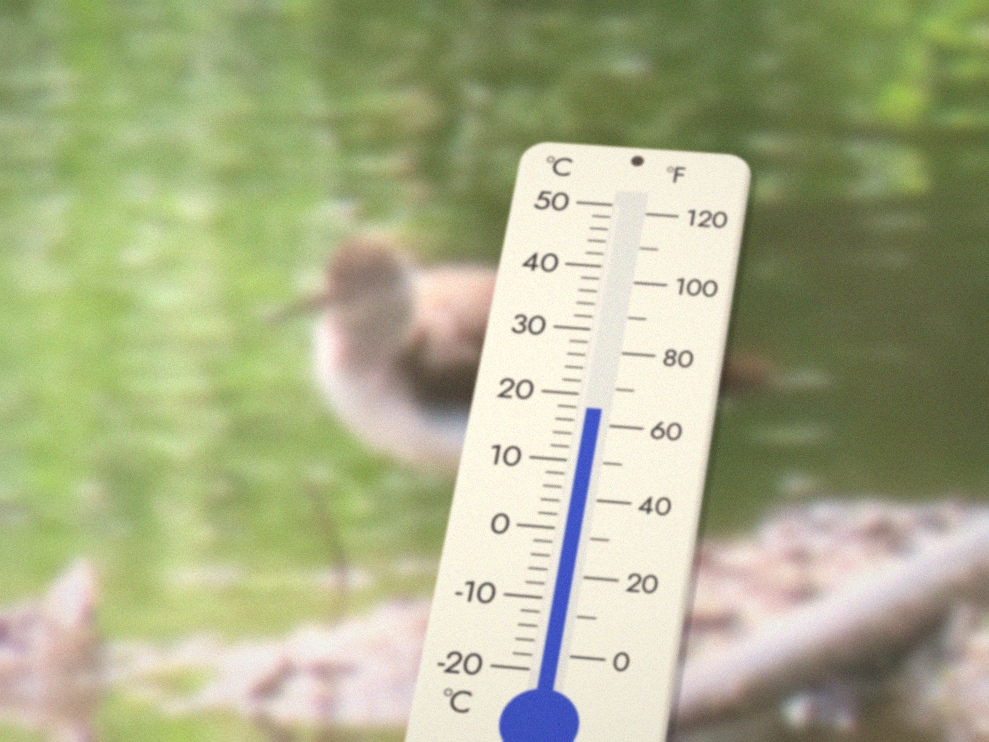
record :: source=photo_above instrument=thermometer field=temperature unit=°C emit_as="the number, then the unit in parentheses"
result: 18 (°C)
